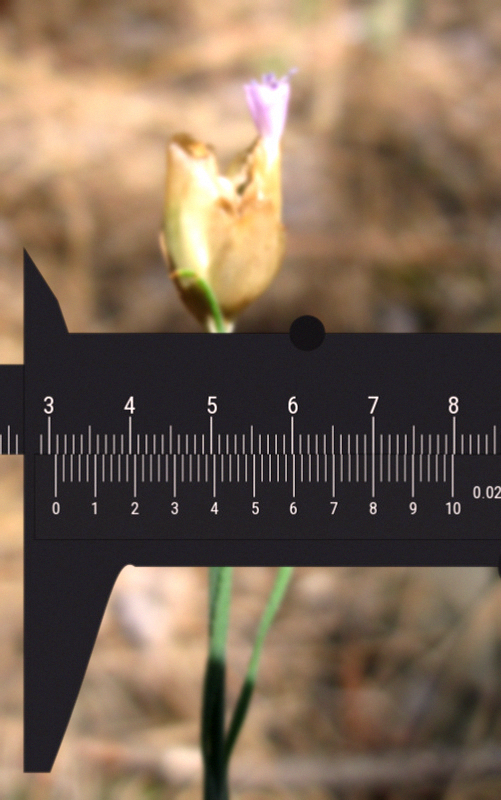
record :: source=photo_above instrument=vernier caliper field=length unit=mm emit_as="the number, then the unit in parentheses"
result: 30.8 (mm)
